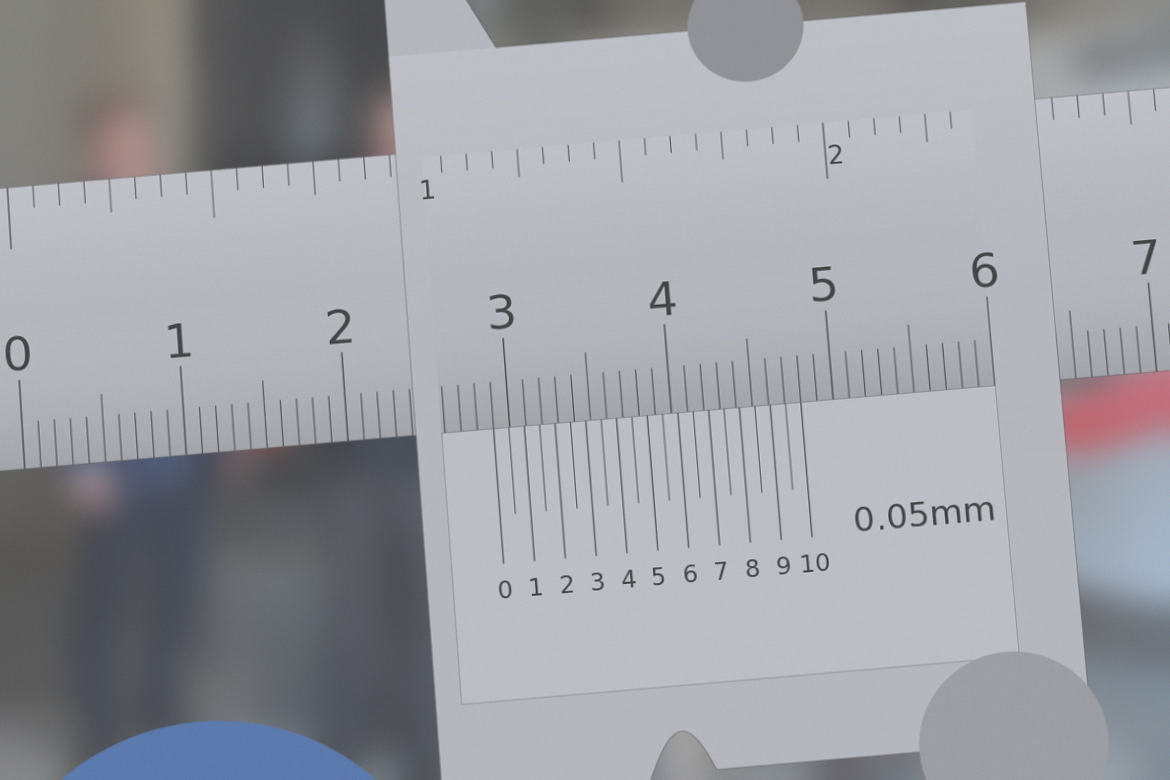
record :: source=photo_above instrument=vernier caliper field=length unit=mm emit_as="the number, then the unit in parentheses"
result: 29.0 (mm)
